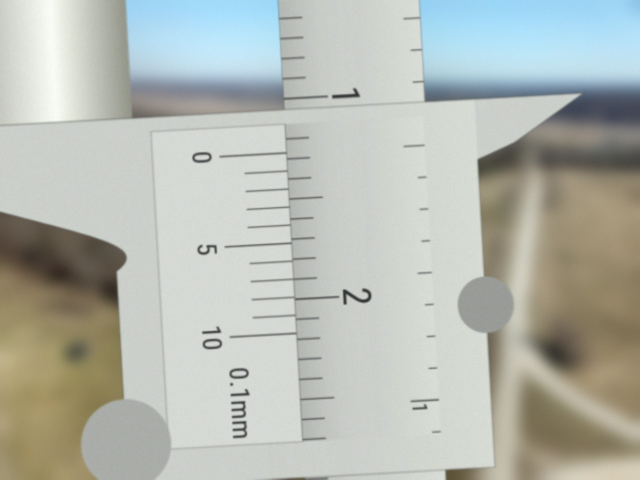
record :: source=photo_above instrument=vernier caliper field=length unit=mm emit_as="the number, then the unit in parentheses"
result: 12.7 (mm)
